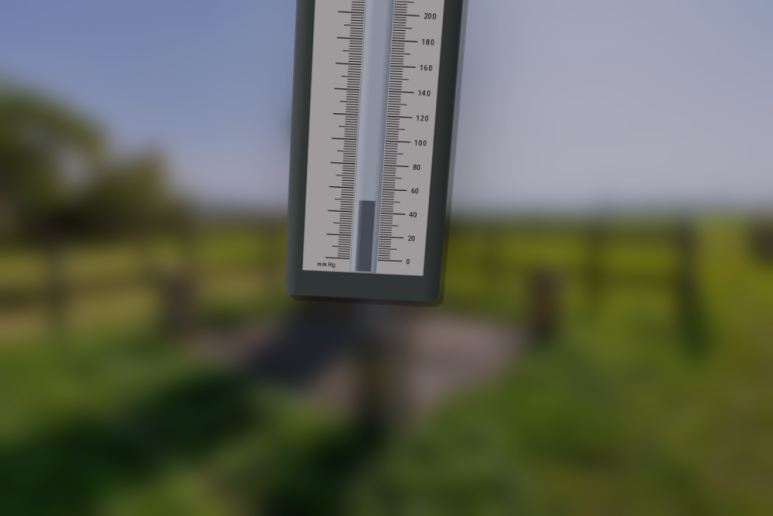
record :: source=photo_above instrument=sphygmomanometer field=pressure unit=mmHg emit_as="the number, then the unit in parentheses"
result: 50 (mmHg)
